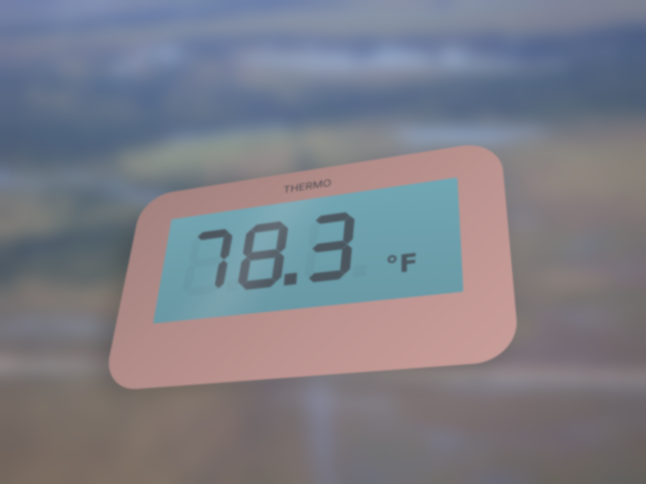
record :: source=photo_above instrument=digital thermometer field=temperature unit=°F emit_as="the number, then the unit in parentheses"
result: 78.3 (°F)
